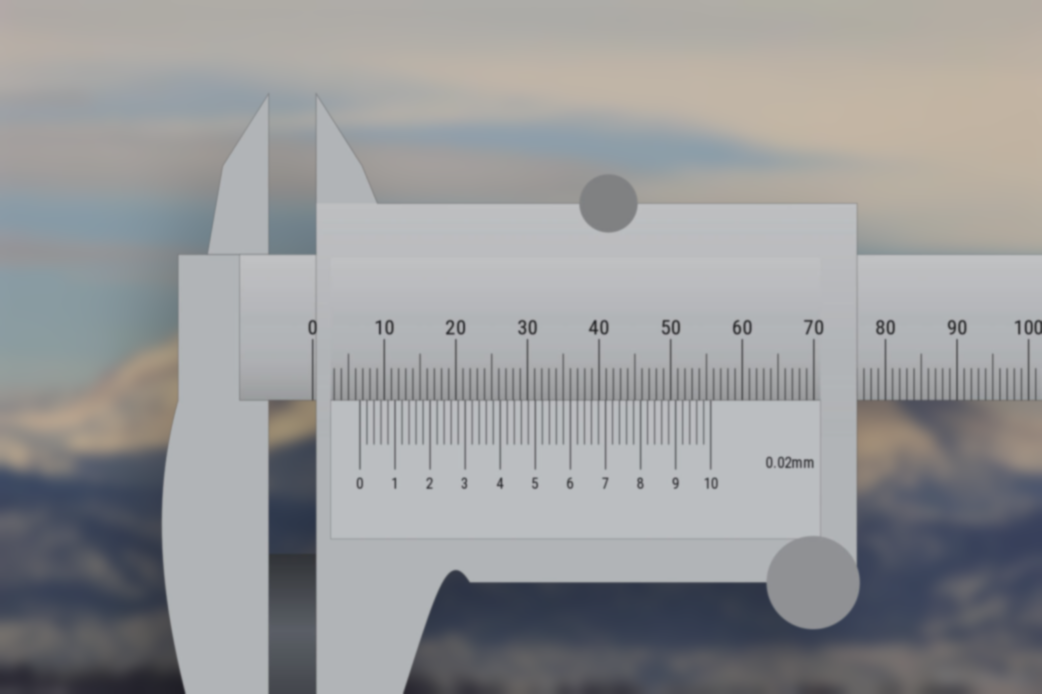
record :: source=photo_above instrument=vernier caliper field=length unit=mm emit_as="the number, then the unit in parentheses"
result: 6.6 (mm)
